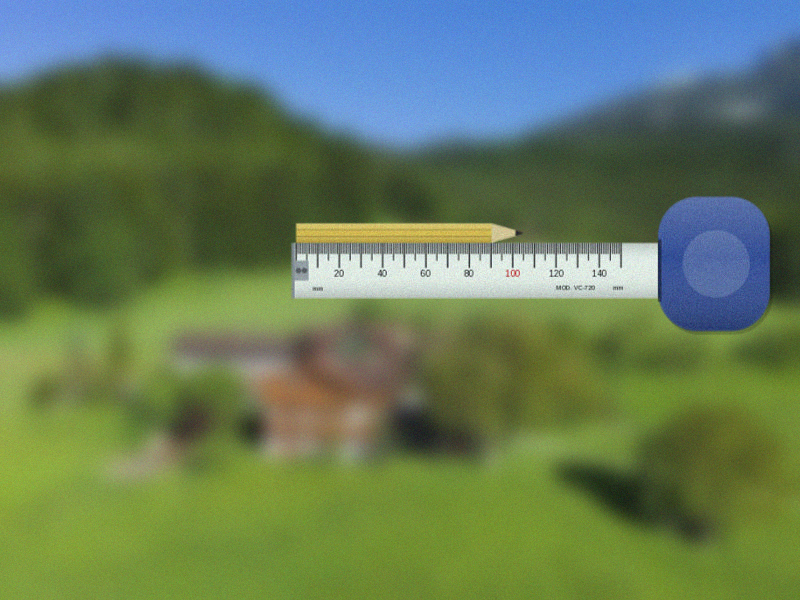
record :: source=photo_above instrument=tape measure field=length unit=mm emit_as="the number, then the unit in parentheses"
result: 105 (mm)
